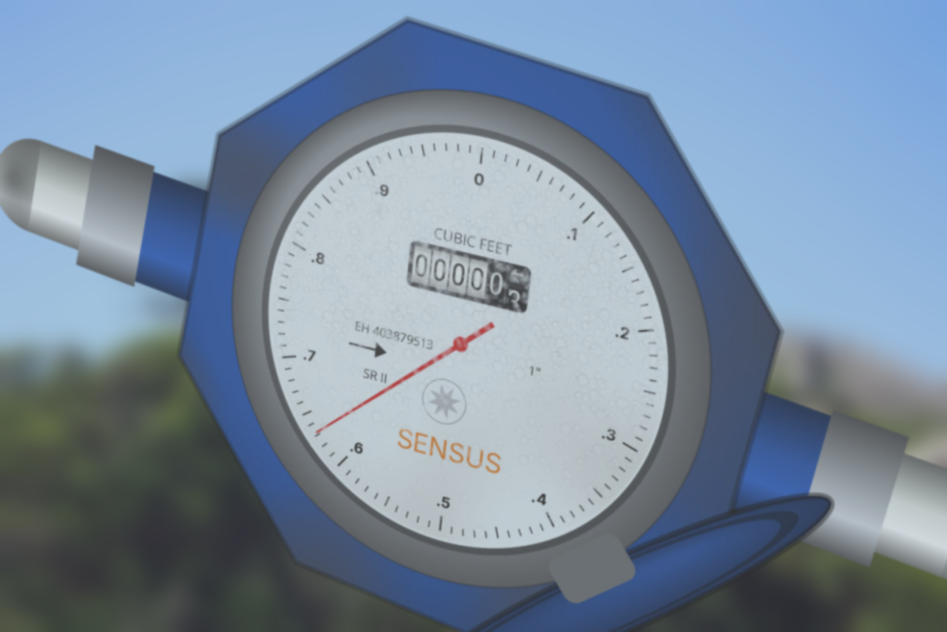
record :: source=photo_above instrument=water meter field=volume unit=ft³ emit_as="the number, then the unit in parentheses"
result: 2.63 (ft³)
